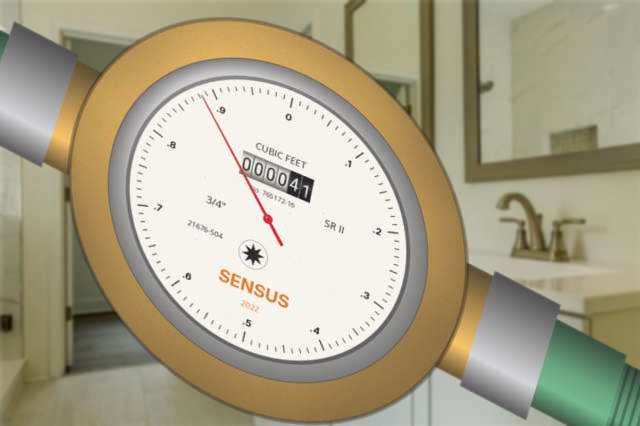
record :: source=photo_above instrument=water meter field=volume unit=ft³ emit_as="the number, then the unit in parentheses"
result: 40.88 (ft³)
